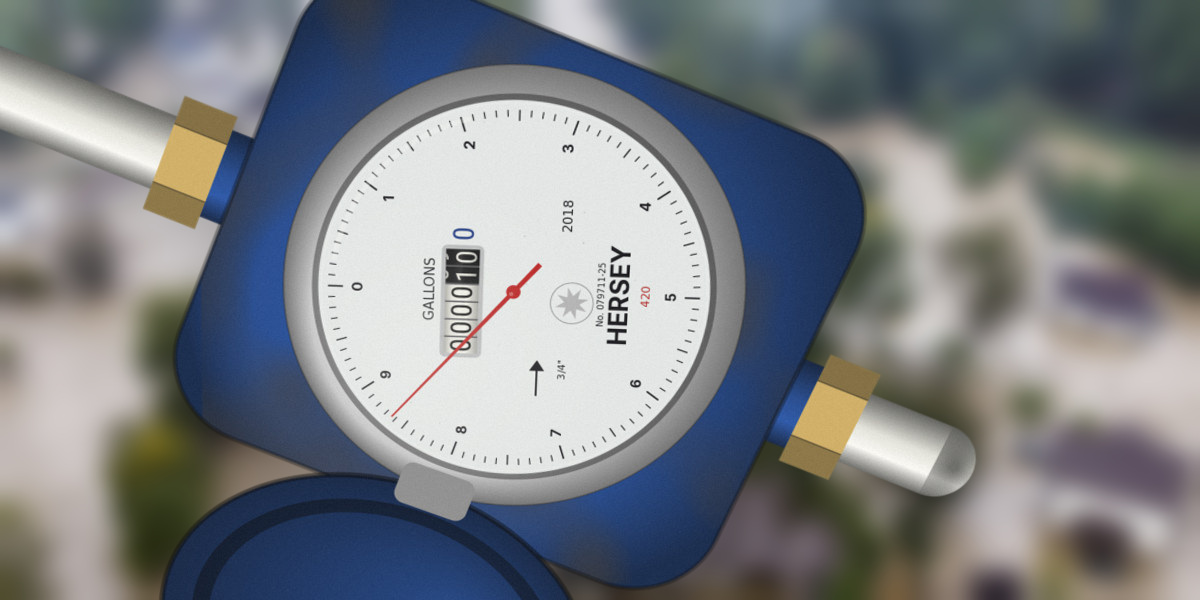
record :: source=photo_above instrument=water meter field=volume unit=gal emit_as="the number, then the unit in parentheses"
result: 98.6 (gal)
